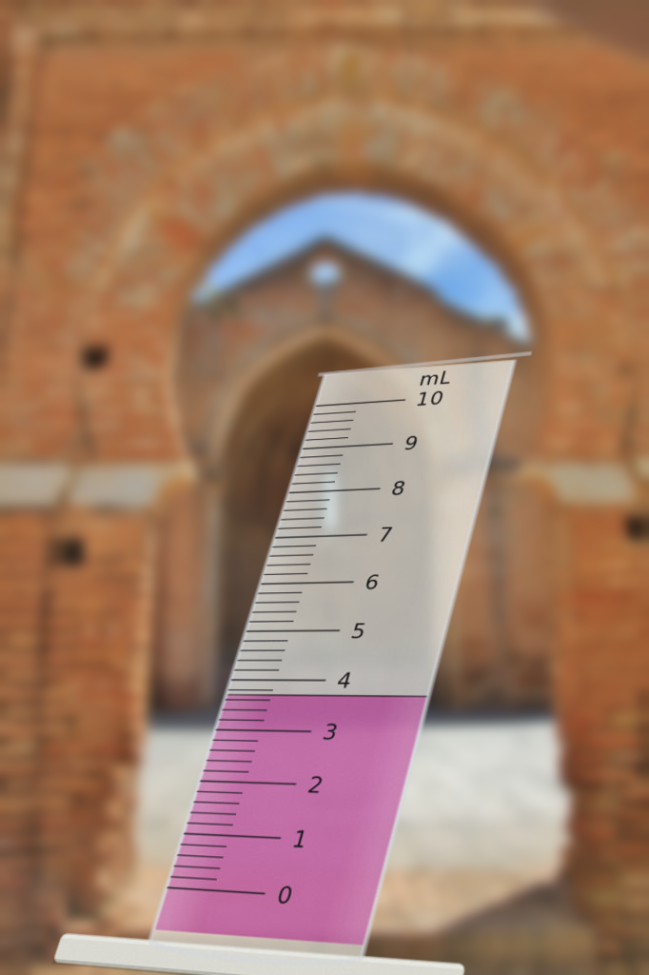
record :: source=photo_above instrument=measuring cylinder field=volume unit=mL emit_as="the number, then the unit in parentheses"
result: 3.7 (mL)
